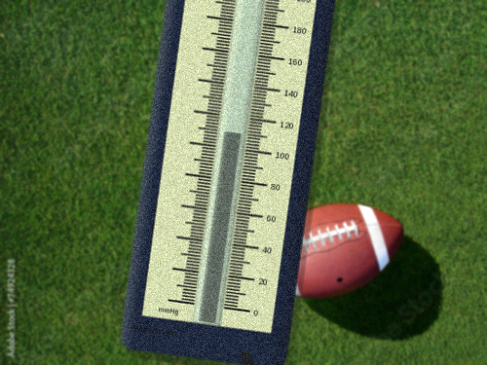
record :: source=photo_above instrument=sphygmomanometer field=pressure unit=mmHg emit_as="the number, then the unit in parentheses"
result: 110 (mmHg)
